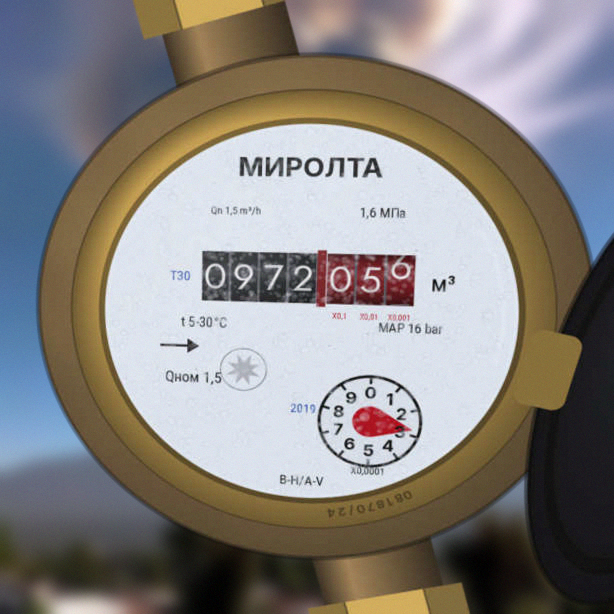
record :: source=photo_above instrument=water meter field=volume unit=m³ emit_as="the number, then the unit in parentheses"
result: 972.0562 (m³)
